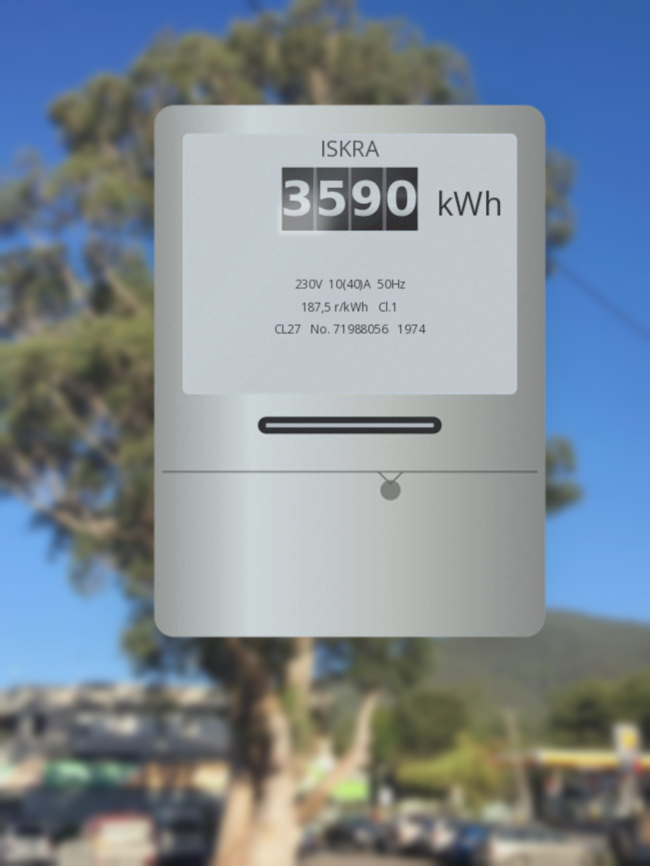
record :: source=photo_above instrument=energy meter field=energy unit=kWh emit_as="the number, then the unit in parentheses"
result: 3590 (kWh)
